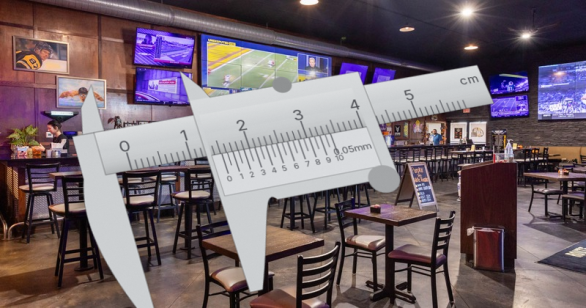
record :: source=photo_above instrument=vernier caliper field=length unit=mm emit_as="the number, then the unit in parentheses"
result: 15.2 (mm)
